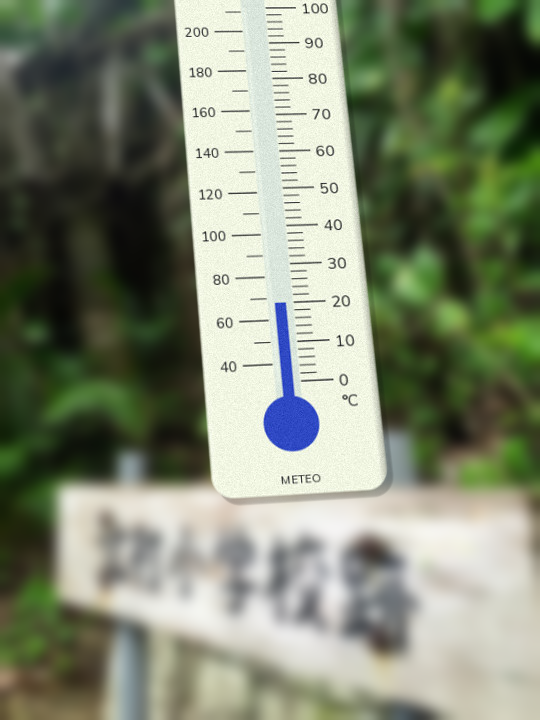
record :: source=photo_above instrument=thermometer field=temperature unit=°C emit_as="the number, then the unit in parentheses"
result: 20 (°C)
